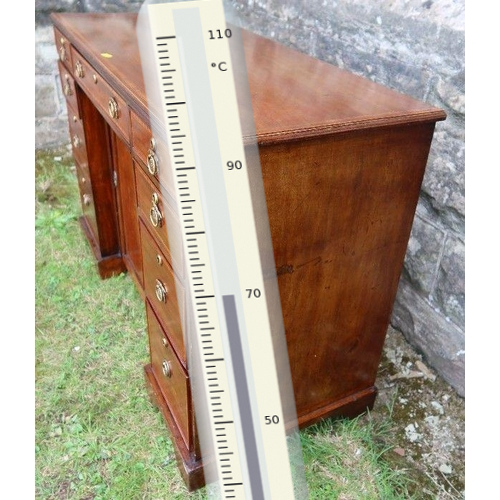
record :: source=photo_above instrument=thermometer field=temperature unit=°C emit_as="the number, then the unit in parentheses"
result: 70 (°C)
